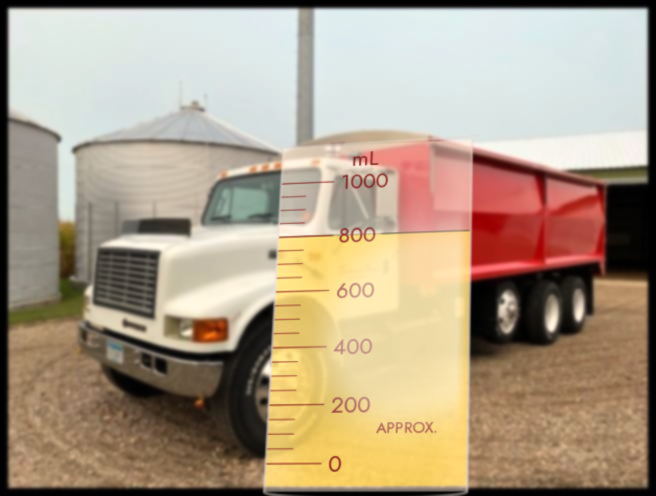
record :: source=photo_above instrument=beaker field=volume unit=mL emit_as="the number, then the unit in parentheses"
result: 800 (mL)
